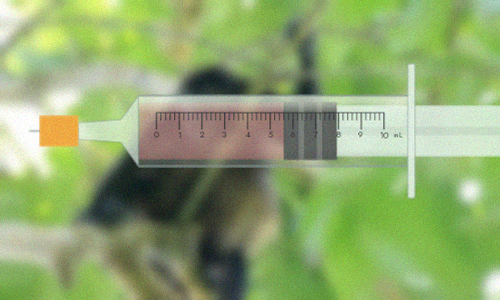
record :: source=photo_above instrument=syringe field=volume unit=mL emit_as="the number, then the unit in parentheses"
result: 5.6 (mL)
